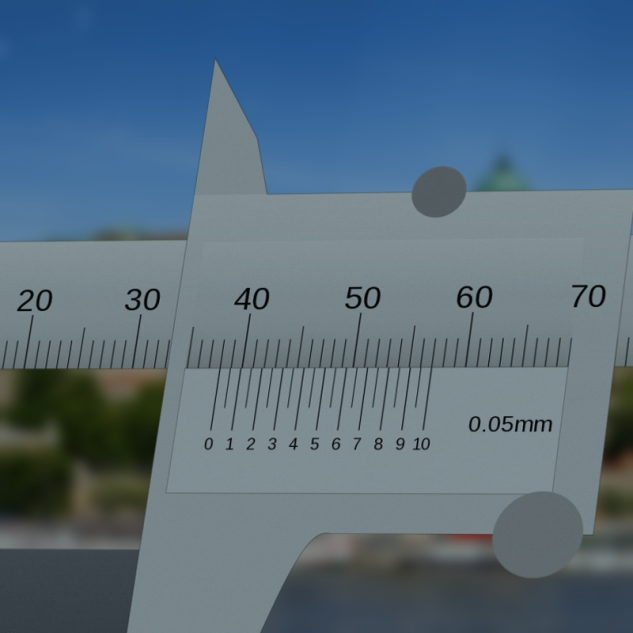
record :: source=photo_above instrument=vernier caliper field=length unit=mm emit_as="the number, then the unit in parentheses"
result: 38.0 (mm)
